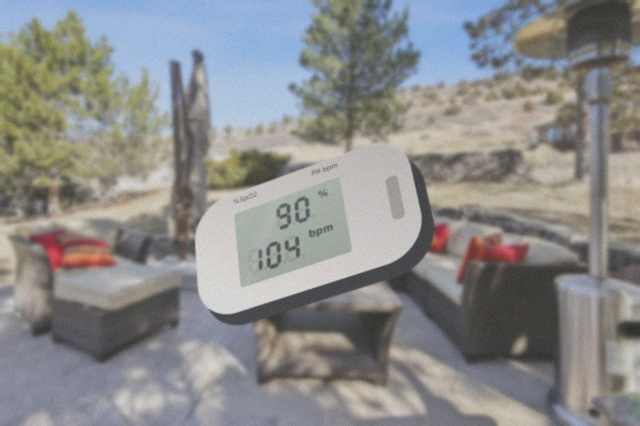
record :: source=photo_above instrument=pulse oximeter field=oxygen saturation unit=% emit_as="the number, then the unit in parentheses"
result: 90 (%)
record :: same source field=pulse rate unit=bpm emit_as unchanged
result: 104 (bpm)
